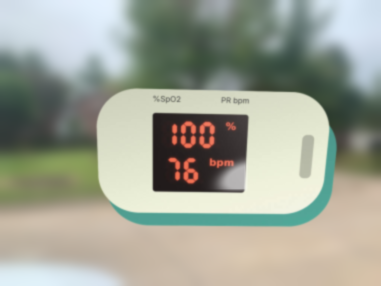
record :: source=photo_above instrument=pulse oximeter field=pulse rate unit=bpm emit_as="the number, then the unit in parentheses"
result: 76 (bpm)
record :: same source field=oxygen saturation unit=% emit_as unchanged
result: 100 (%)
